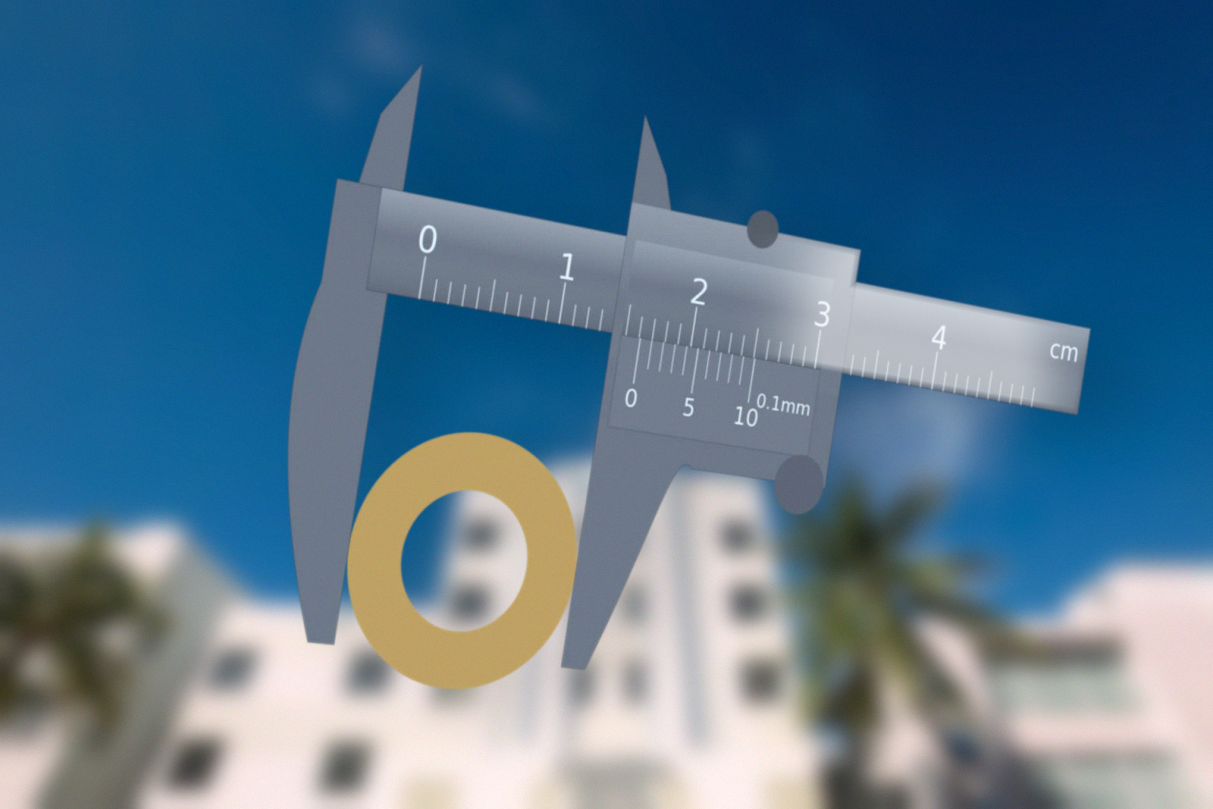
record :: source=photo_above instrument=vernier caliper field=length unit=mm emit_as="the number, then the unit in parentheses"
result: 16.1 (mm)
